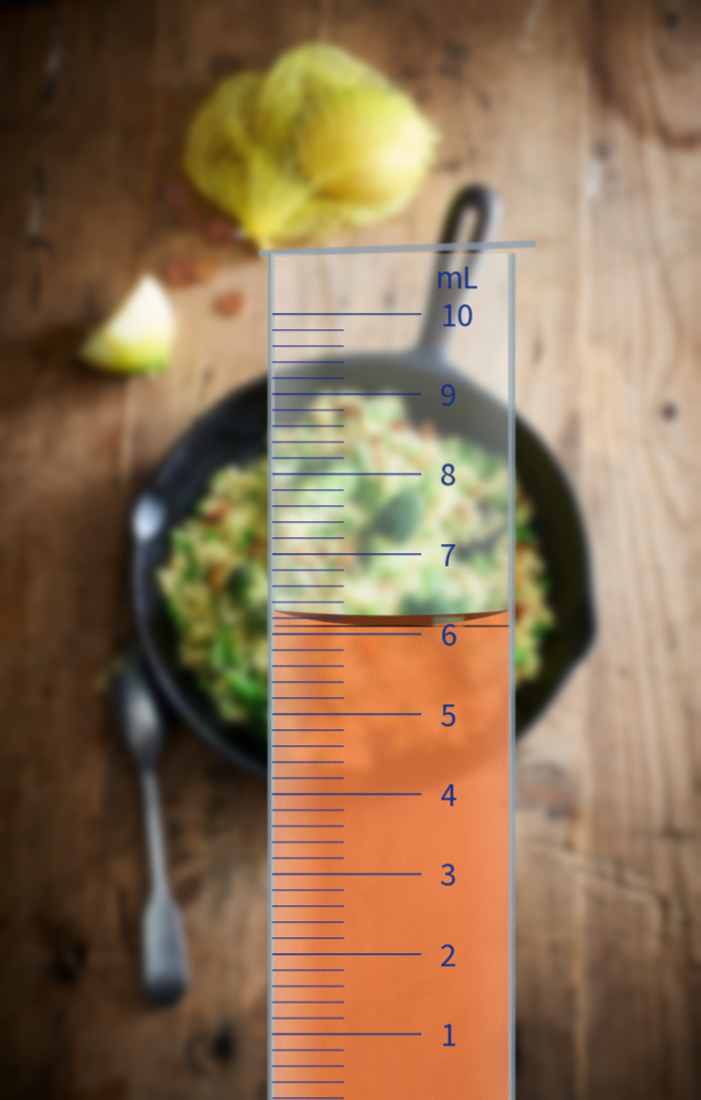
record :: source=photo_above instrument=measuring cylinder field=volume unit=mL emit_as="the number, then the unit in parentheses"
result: 6.1 (mL)
